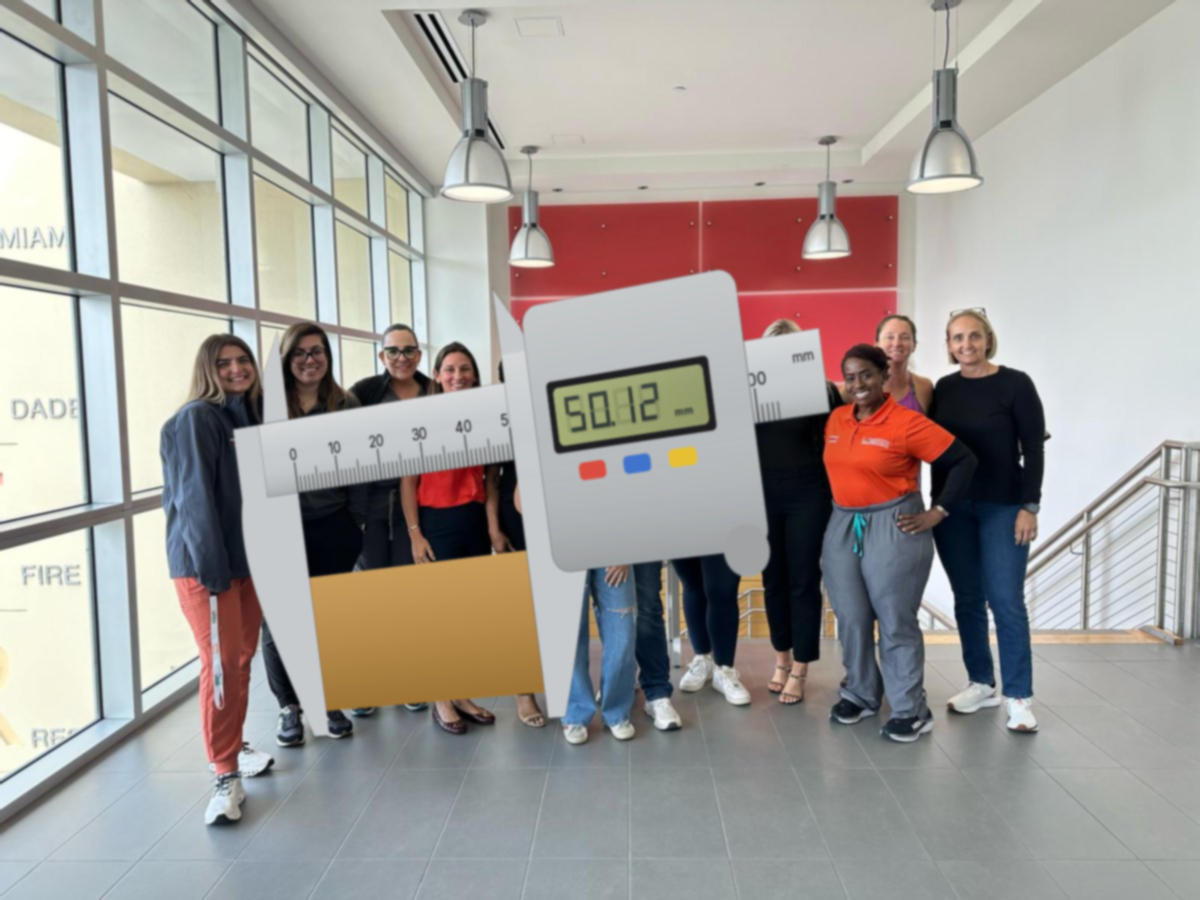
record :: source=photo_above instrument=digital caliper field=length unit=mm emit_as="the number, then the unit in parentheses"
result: 50.12 (mm)
